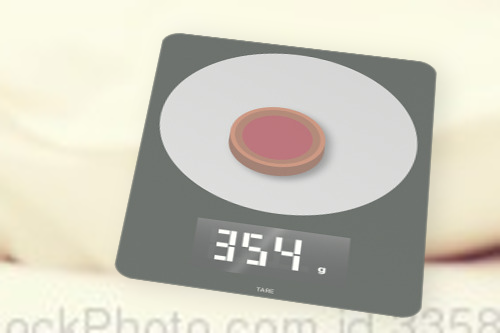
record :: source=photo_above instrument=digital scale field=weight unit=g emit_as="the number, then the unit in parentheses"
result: 354 (g)
